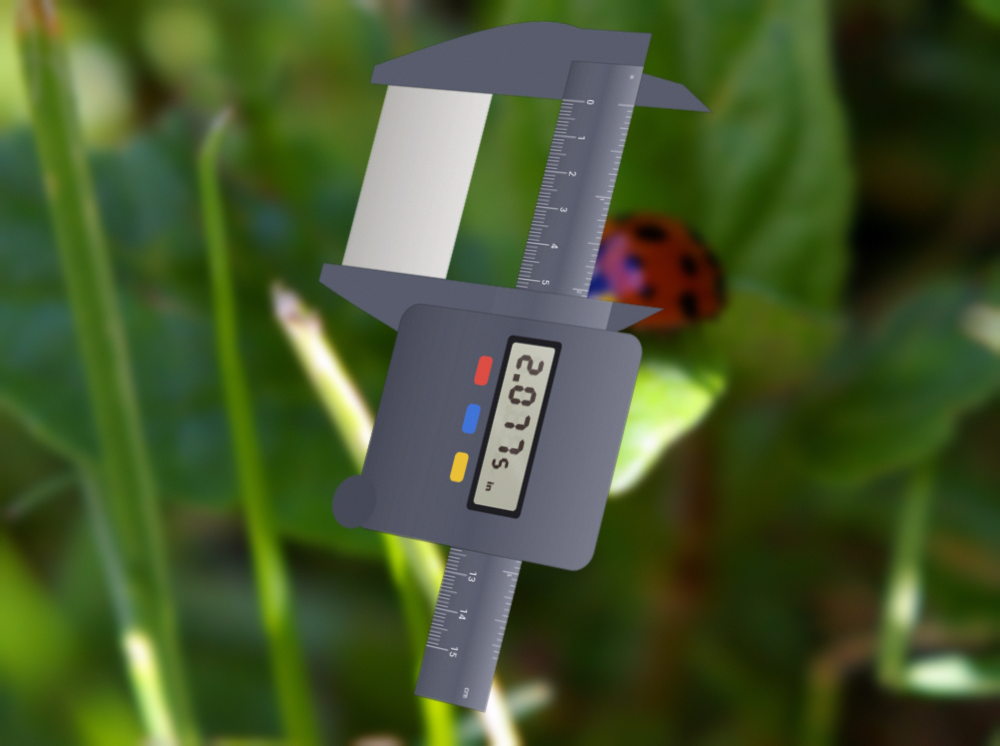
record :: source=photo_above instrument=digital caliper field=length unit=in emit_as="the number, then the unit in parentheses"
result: 2.0775 (in)
